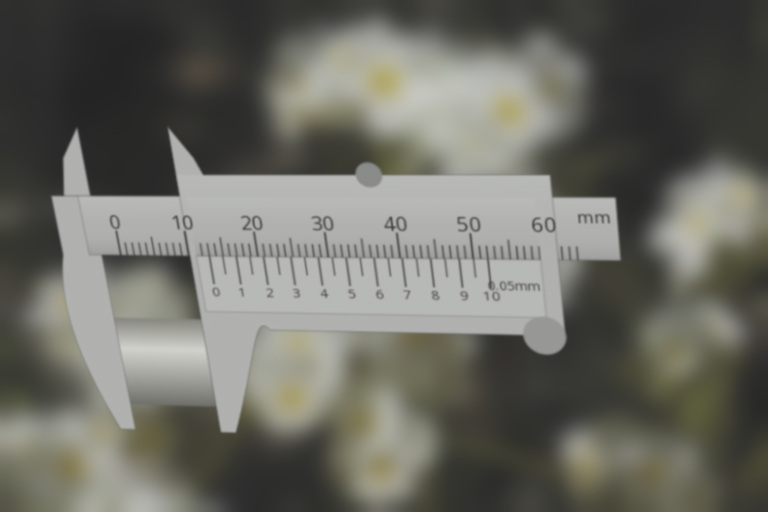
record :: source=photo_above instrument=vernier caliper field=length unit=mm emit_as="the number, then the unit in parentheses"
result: 13.0 (mm)
